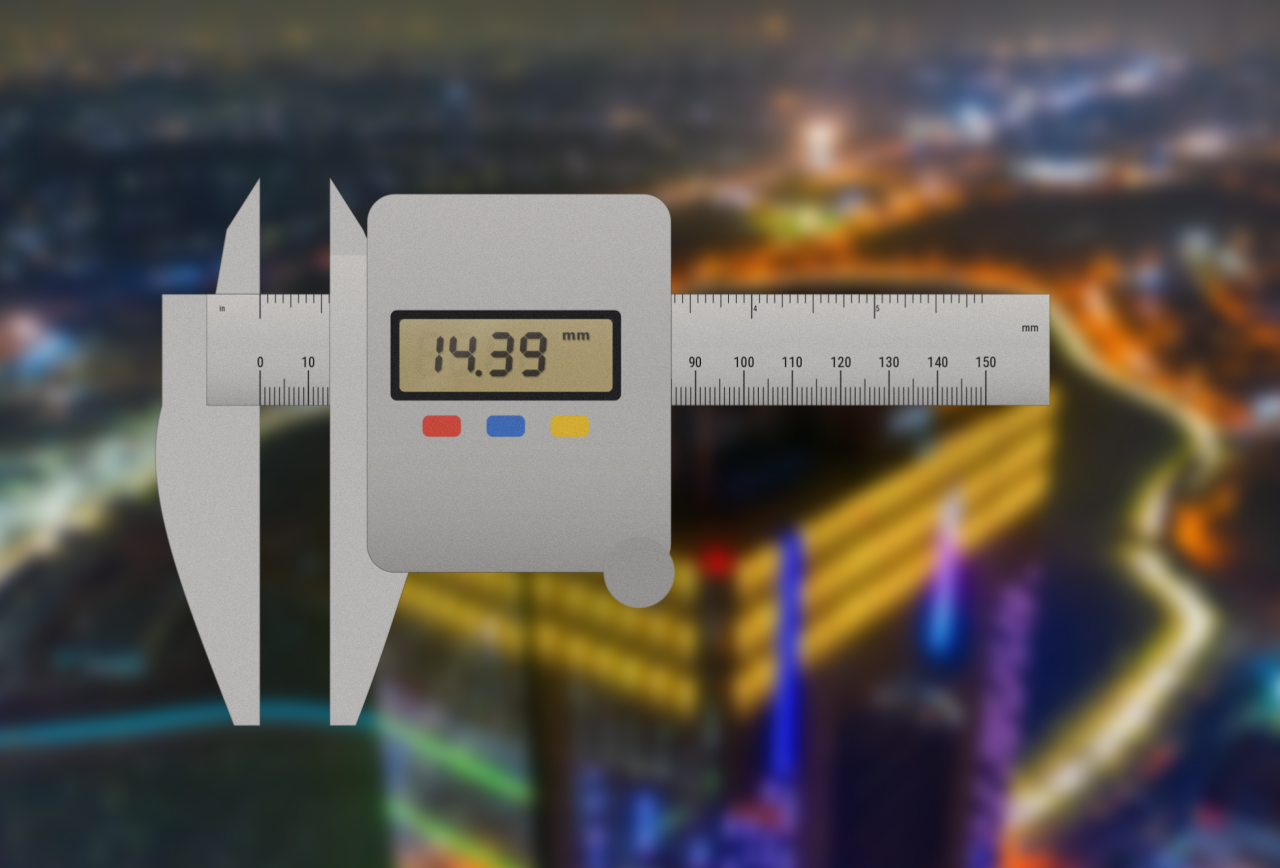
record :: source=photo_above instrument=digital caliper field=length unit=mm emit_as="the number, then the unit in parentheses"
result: 14.39 (mm)
